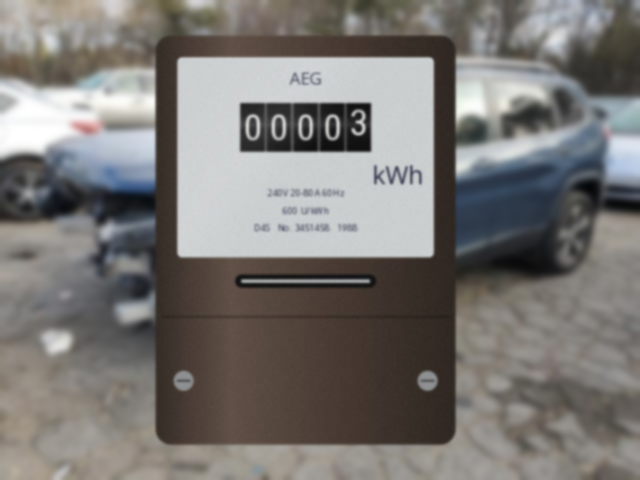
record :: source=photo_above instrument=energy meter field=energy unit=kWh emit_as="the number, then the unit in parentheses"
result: 3 (kWh)
